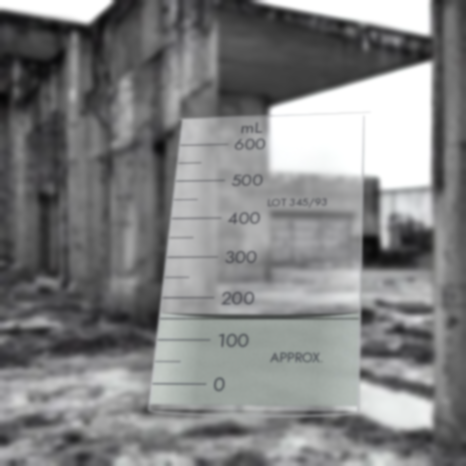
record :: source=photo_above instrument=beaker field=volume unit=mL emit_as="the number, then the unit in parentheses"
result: 150 (mL)
